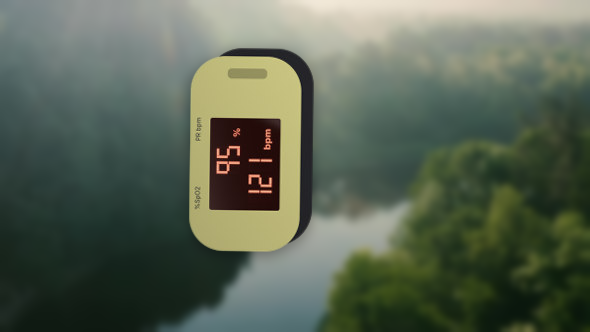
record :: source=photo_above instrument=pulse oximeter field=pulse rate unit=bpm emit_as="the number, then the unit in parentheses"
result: 121 (bpm)
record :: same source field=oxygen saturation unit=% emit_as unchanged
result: 95 (%)
